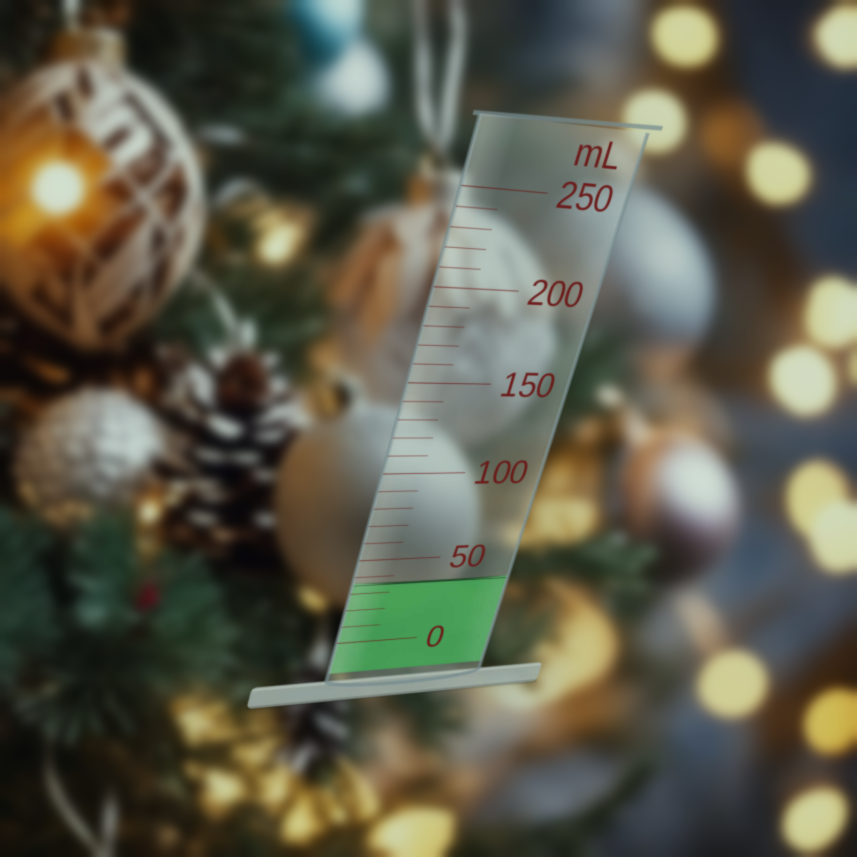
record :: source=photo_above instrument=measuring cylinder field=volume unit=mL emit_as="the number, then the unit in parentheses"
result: 35 (mL)
